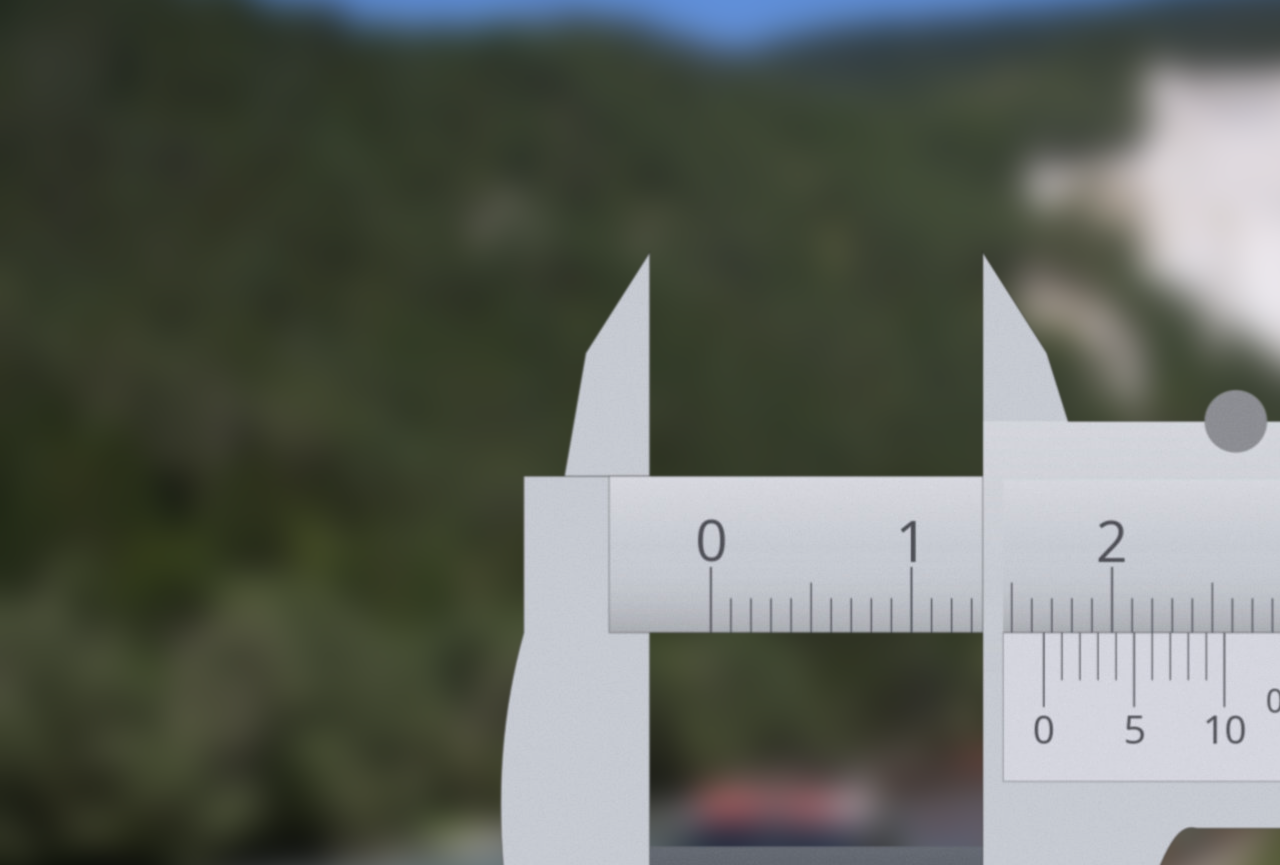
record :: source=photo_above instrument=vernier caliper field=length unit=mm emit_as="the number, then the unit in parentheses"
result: 16.6 (mm)
